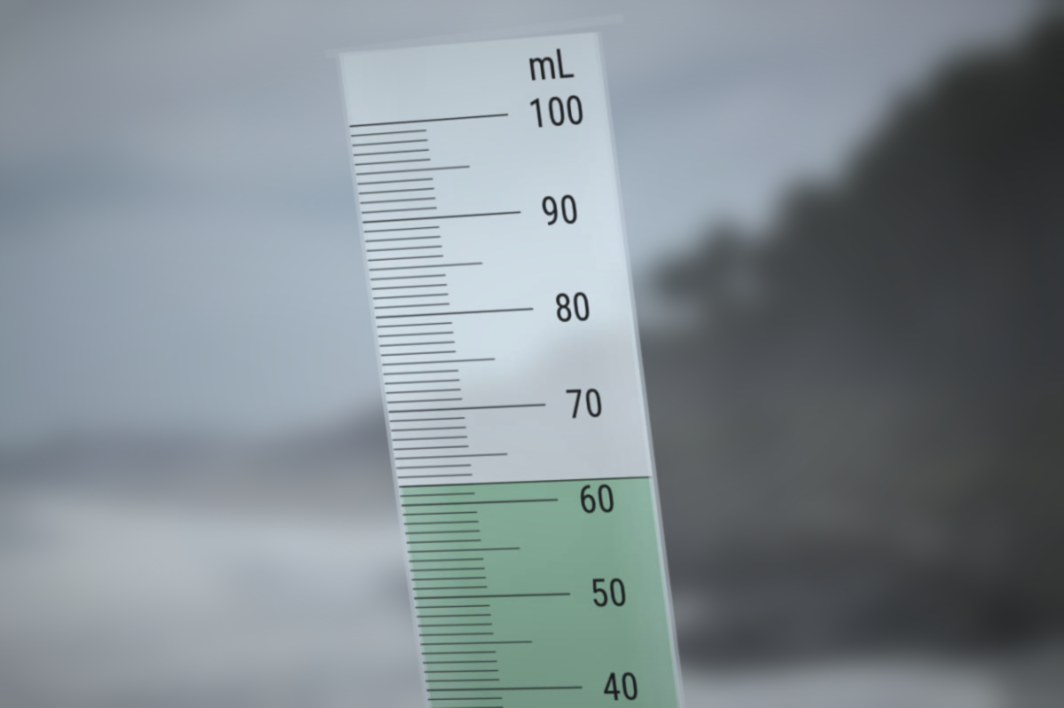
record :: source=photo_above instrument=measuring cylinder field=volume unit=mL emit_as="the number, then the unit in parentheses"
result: 62 (mL)
